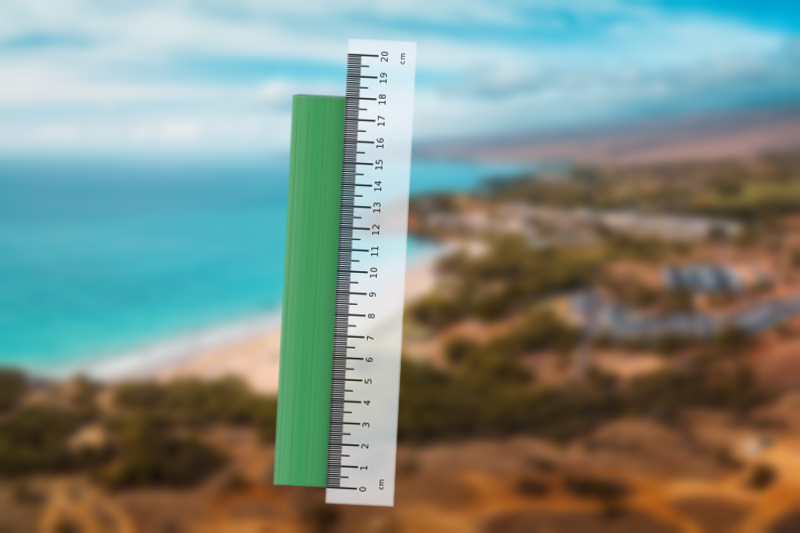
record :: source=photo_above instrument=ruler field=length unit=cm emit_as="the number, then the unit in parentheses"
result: 18 (cm)
